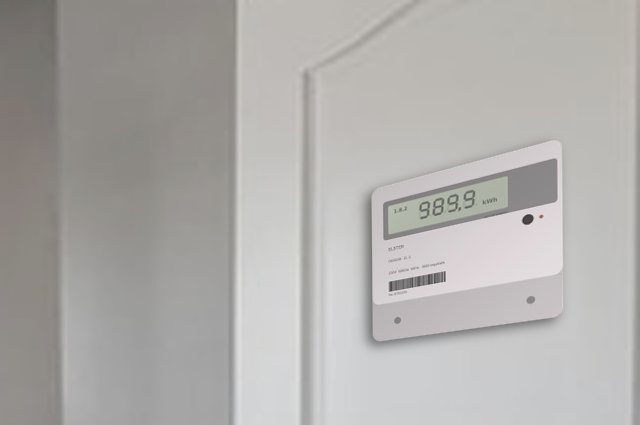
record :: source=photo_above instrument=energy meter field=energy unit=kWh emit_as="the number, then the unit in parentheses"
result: 989.9 (kWh)
